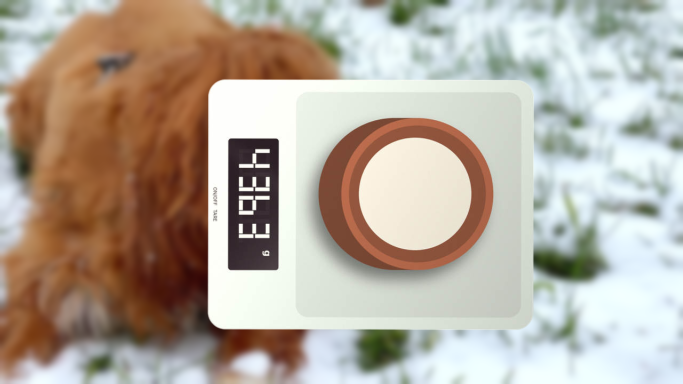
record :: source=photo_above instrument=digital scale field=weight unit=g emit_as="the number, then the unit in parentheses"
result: 4363 (g)
